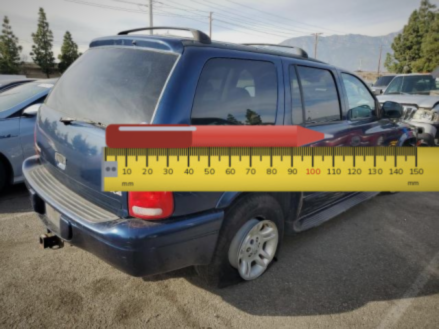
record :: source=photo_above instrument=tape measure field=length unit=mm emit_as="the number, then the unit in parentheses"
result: 110 (mm)
